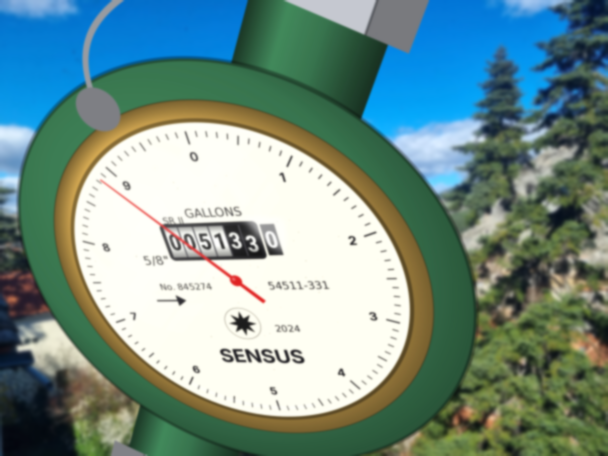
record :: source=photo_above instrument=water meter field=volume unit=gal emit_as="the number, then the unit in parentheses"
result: 51328.8 (gal)
